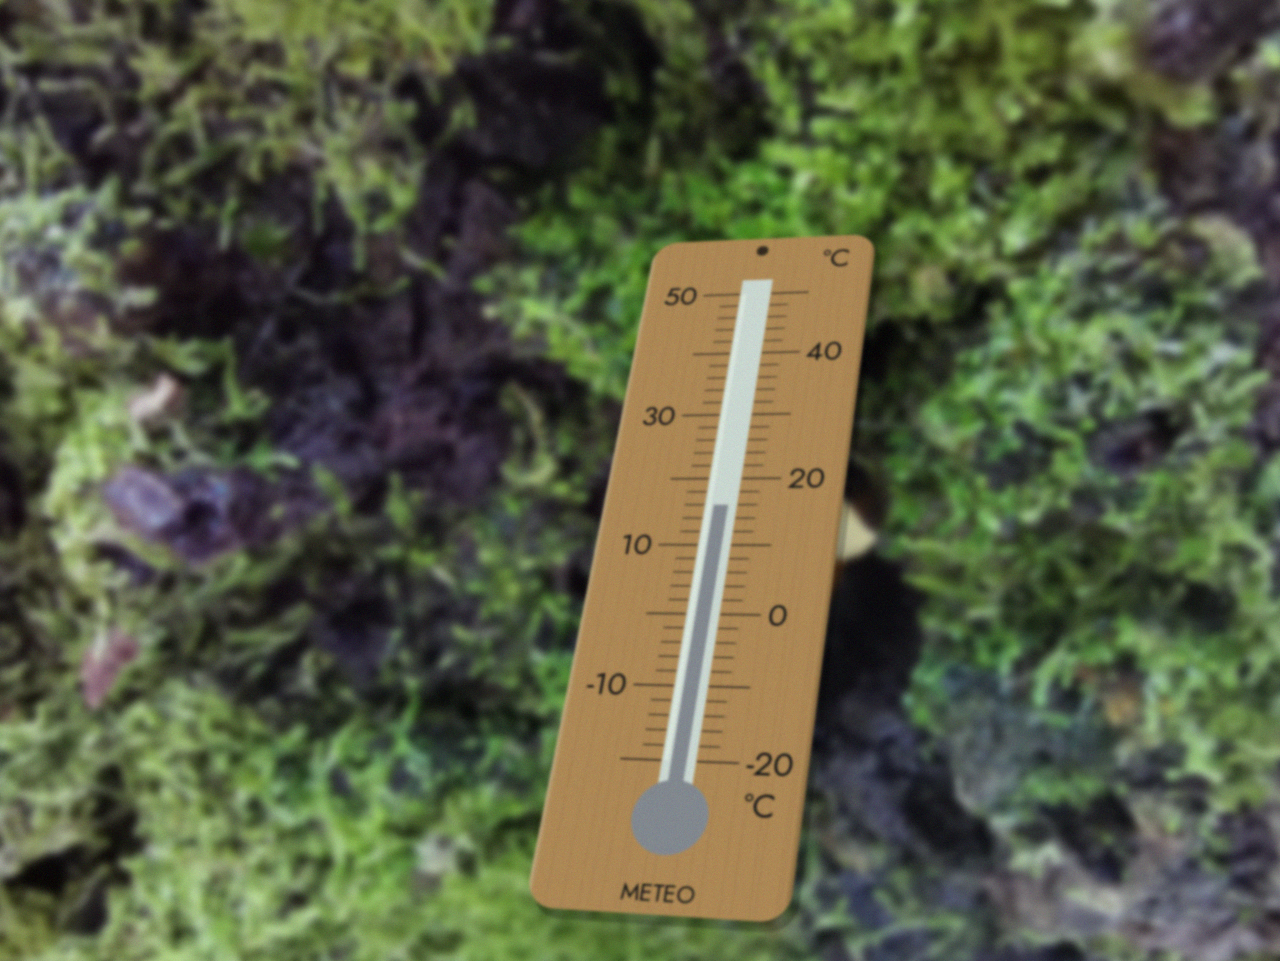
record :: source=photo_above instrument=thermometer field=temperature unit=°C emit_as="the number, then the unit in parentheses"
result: 16 (°C)
